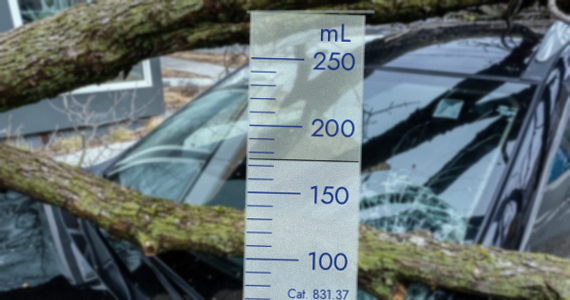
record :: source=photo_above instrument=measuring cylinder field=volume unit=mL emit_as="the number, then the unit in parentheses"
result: 175 (mL)
